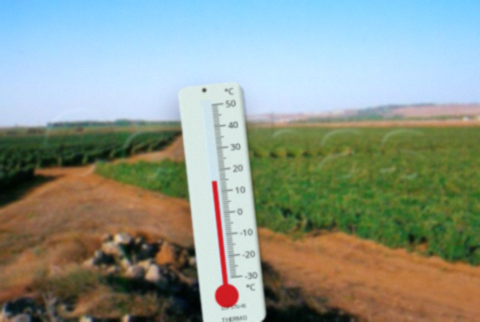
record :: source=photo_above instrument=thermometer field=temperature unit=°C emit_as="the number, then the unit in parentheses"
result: 15 (°C)
